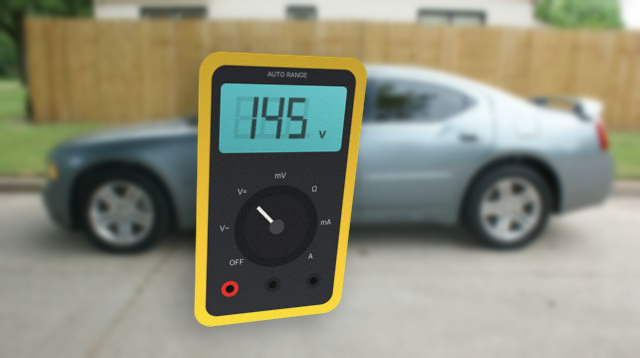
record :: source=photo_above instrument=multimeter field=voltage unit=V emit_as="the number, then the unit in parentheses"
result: 145 (V)
